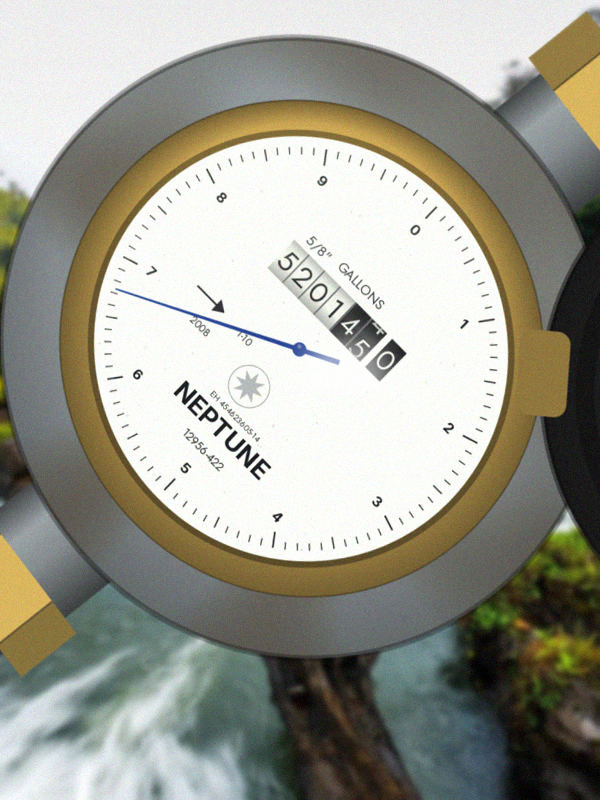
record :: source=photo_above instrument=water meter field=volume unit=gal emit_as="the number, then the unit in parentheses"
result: 5201446.7 (gal)
